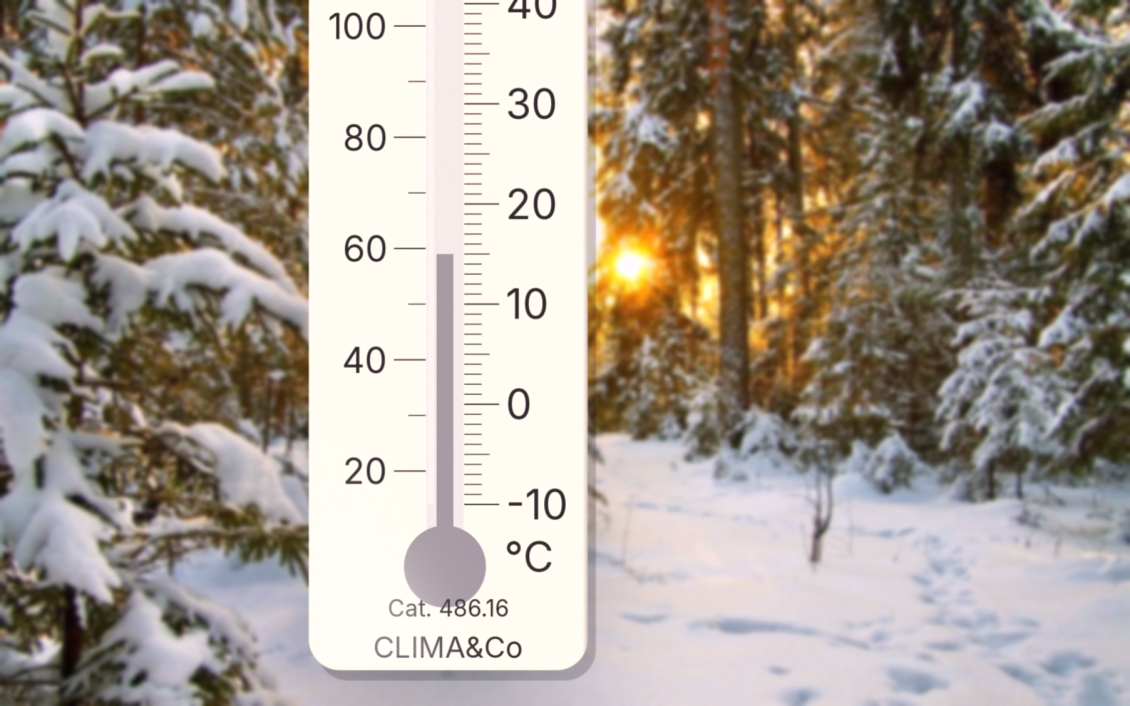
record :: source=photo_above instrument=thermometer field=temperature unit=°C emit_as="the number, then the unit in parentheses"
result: 15 (°C)
